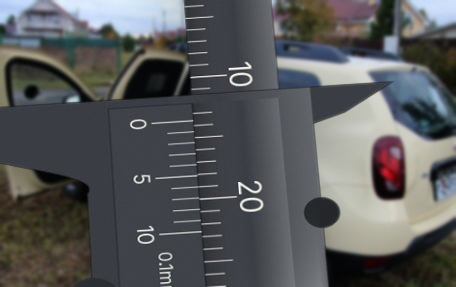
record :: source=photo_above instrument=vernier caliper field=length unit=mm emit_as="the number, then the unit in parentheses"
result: 13.6 (mm)
